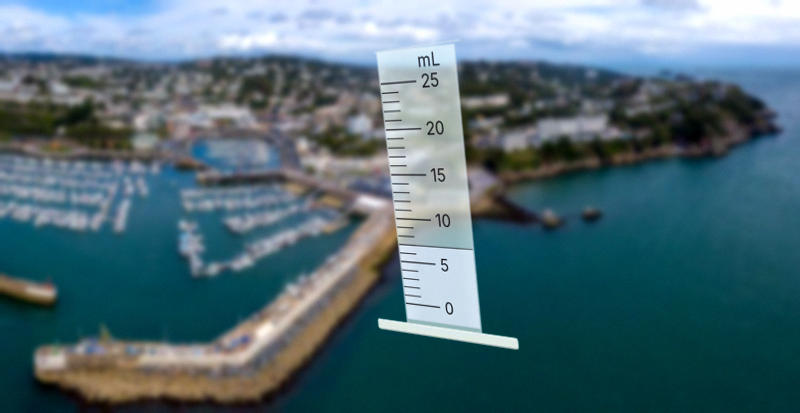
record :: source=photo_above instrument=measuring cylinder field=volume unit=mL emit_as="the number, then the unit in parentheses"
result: 7 (mL)
